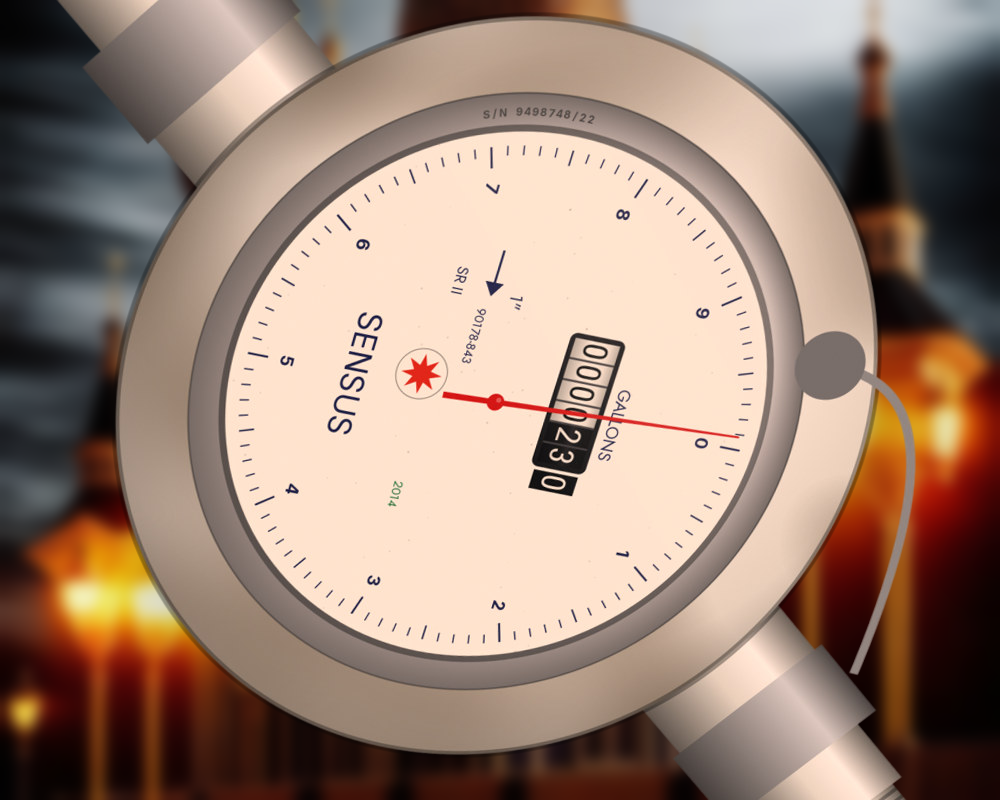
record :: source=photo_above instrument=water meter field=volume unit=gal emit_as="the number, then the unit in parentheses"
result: 229.9 (gal)
